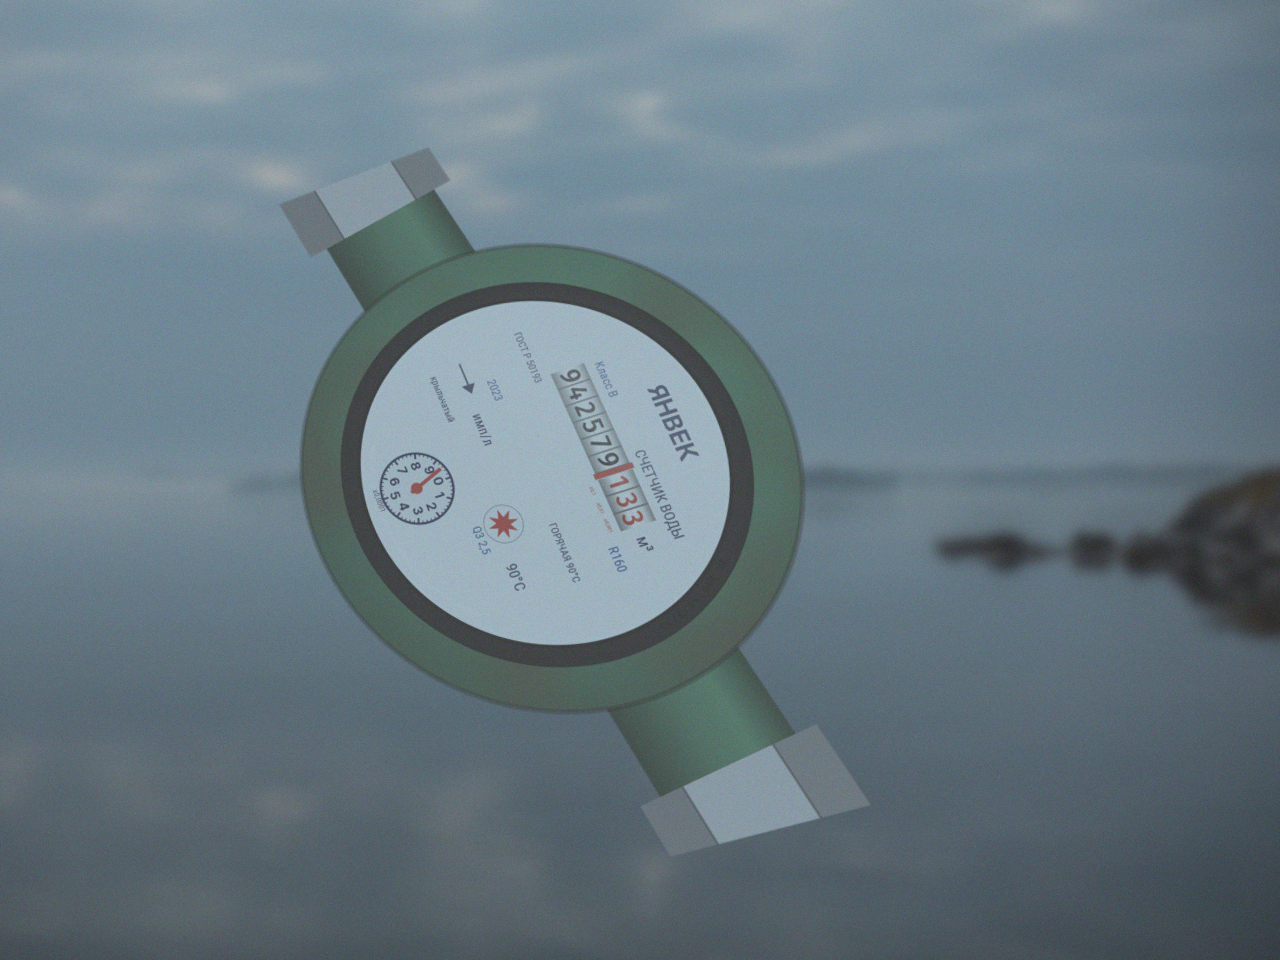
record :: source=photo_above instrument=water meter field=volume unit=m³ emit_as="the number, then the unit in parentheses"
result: 942579.1329 (m³)
